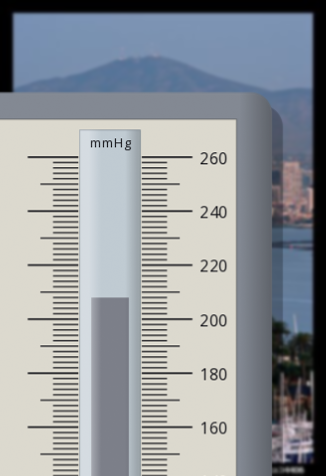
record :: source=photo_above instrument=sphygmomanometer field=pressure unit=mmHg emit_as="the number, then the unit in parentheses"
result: 208 (mmHg)
